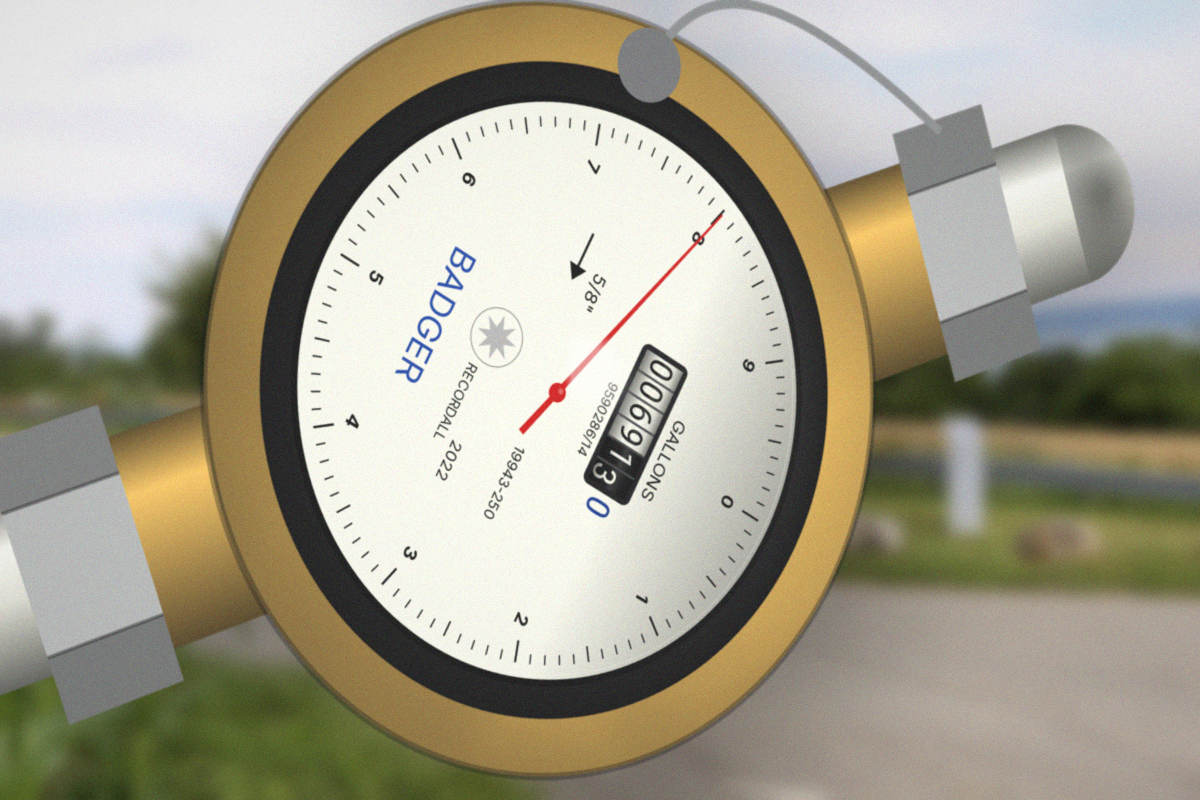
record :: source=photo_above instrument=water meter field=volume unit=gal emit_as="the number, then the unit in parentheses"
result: 69128.0 (gal)
